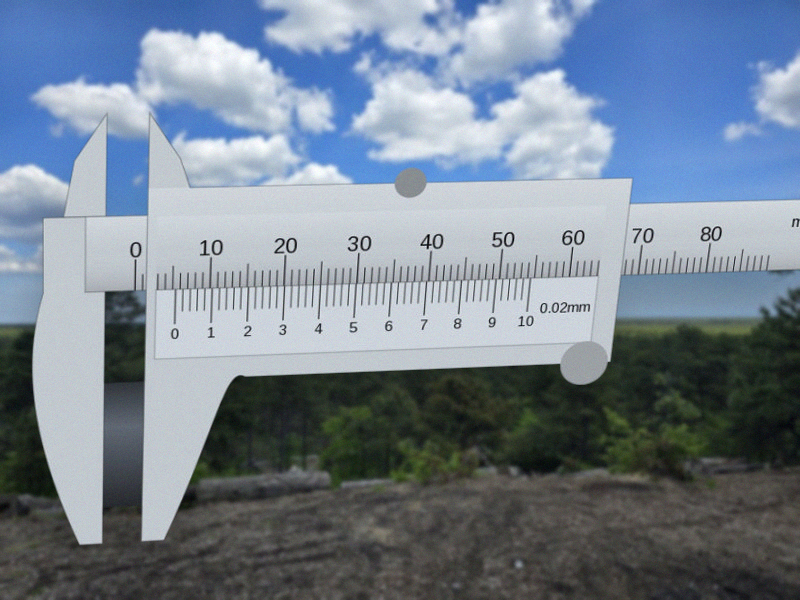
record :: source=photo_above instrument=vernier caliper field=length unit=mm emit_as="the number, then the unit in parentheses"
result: 5.4 (mm)
